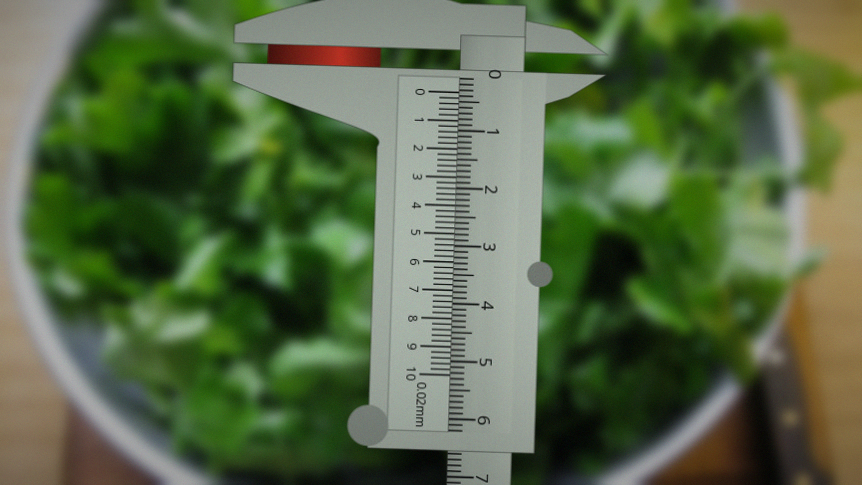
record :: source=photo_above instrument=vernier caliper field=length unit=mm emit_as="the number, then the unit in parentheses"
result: 3.4 (mm)
